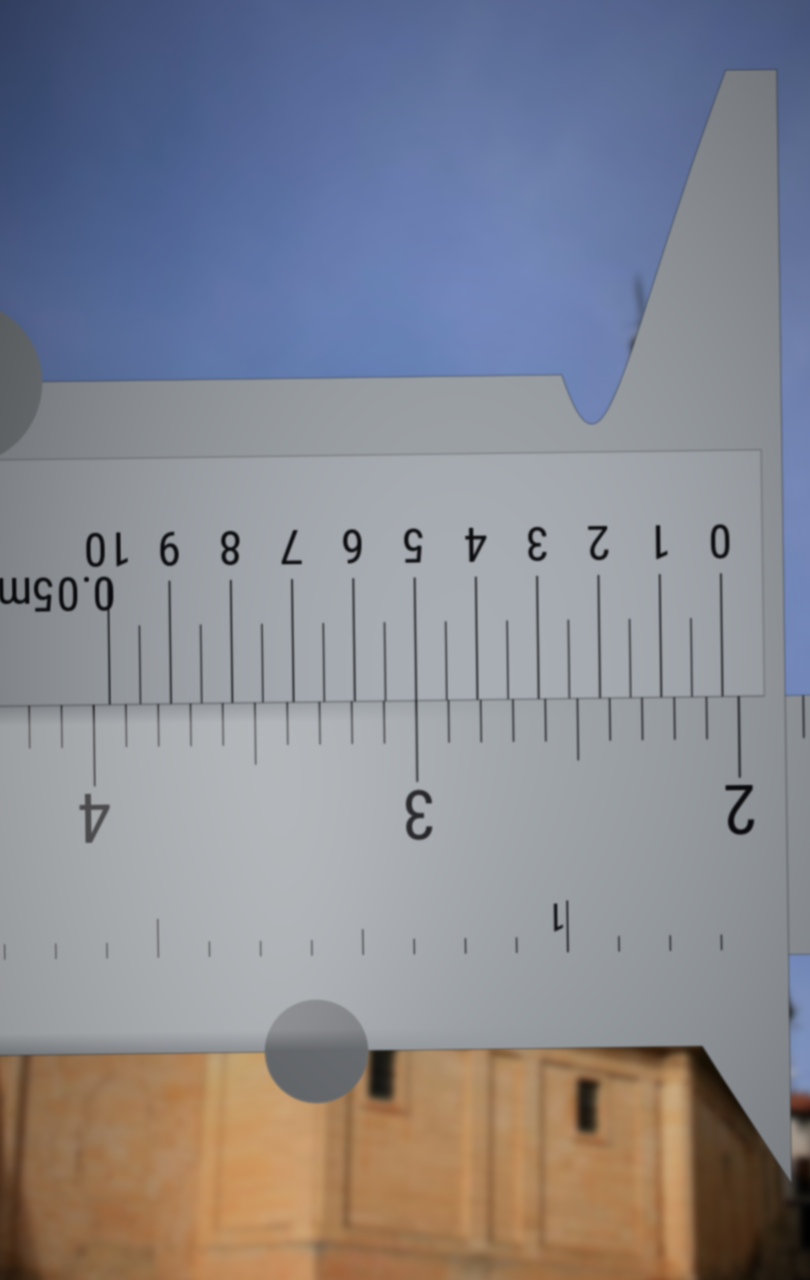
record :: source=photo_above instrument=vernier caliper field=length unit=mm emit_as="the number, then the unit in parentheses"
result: 20.50 (mm)
